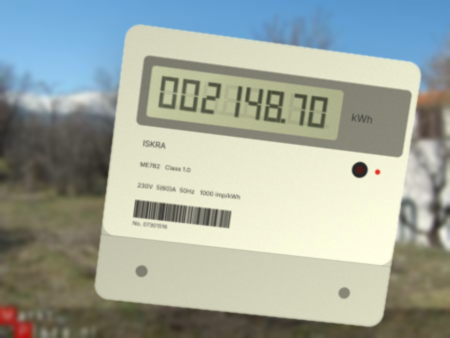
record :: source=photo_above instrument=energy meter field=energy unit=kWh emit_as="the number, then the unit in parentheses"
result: 2148.70 (kWh)
